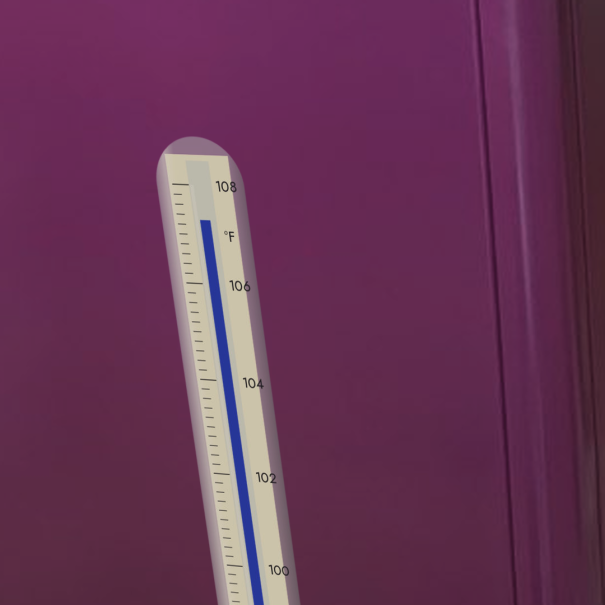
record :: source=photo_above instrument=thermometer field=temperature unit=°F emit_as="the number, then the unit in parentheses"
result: 107.3 (°F)
